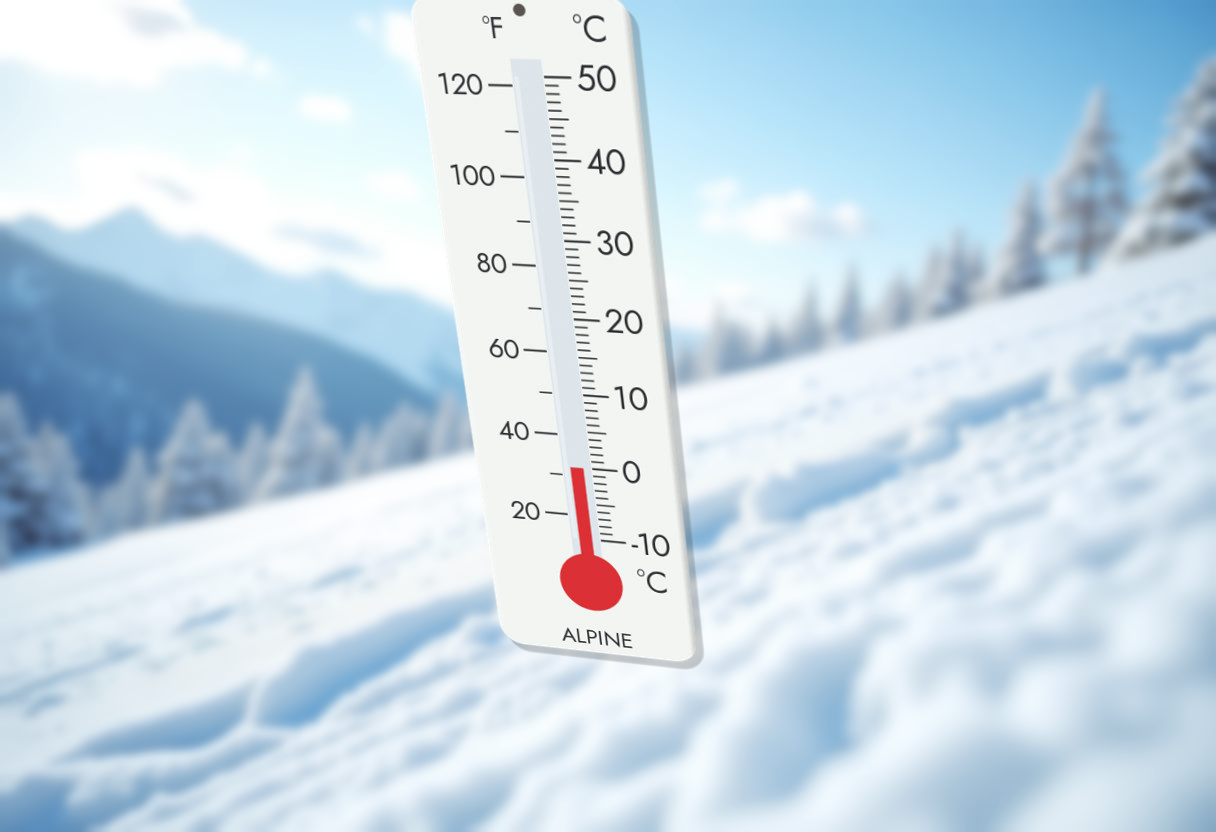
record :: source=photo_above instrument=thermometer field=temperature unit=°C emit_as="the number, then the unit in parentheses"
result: 0 (°C)
